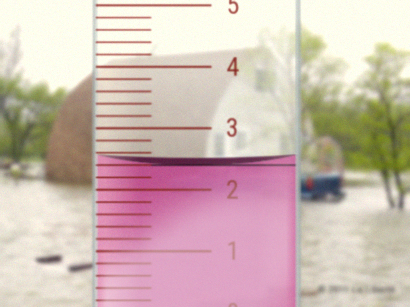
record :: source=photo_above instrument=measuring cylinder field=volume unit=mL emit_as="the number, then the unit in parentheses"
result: 2.4 (mL)
